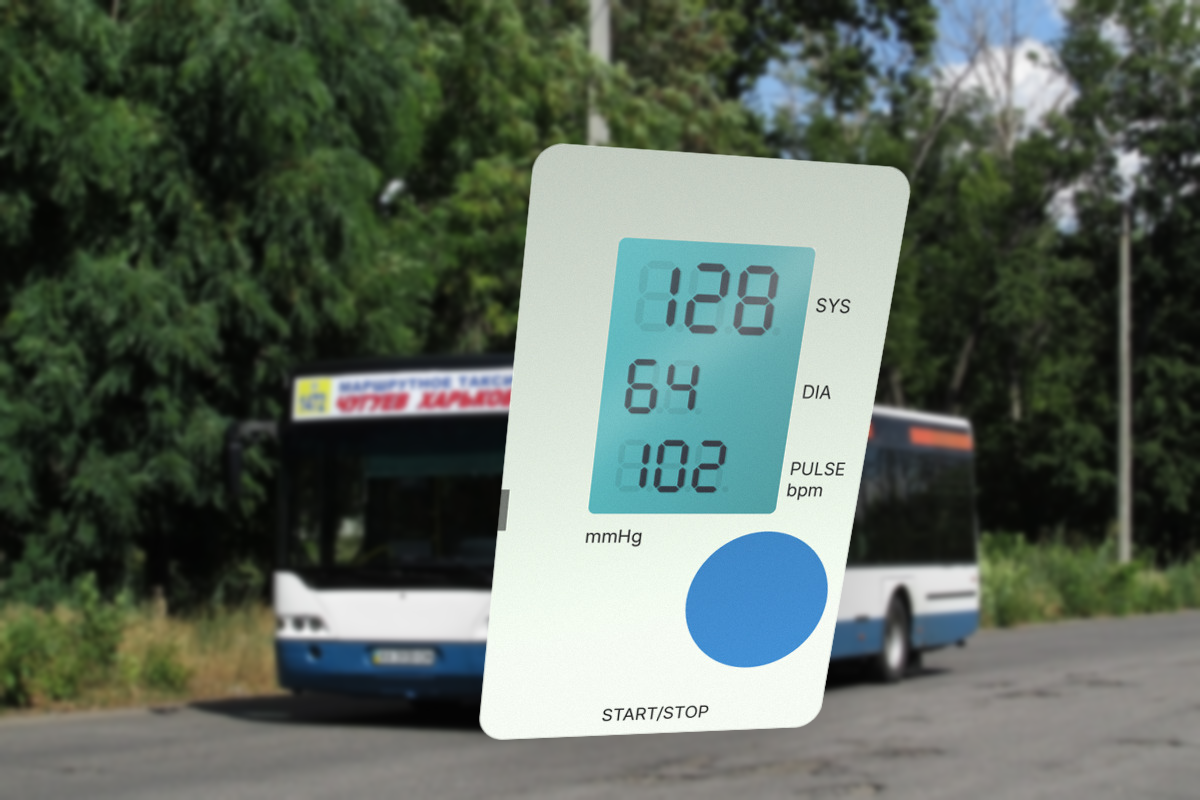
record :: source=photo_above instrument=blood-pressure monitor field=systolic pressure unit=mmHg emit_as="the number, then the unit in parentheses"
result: 128 (mmHg)
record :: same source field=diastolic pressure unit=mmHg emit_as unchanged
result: 64 (mmHg)
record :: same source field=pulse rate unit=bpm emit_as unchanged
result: 102 (bpm)
